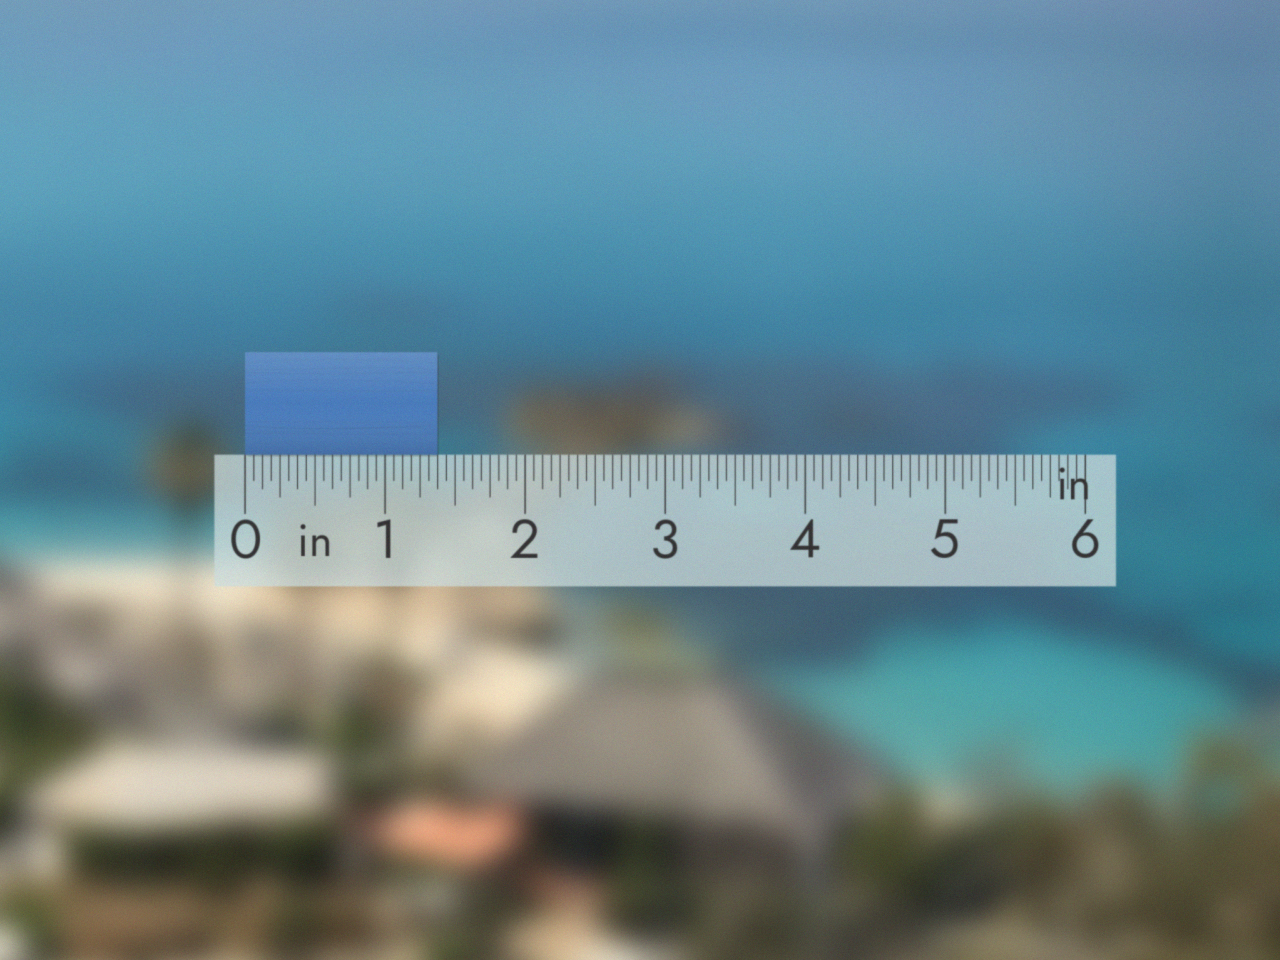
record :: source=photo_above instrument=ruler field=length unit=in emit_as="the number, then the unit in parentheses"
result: 1.375 (in)
